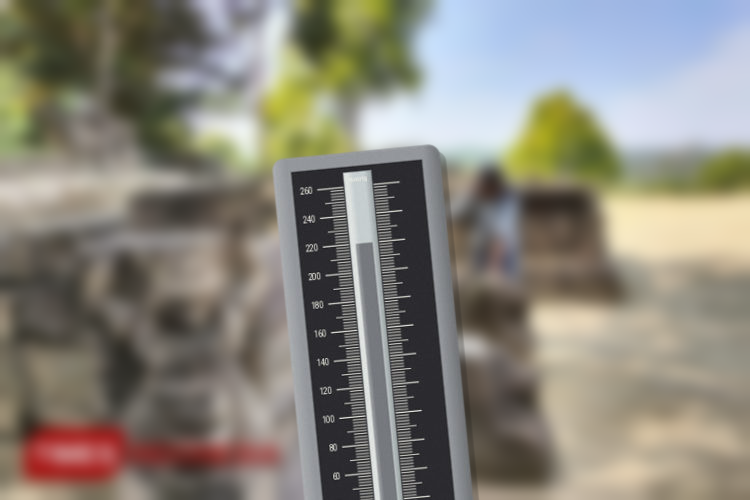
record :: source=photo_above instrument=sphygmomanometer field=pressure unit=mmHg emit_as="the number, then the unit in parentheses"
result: 220 (mmHg)
